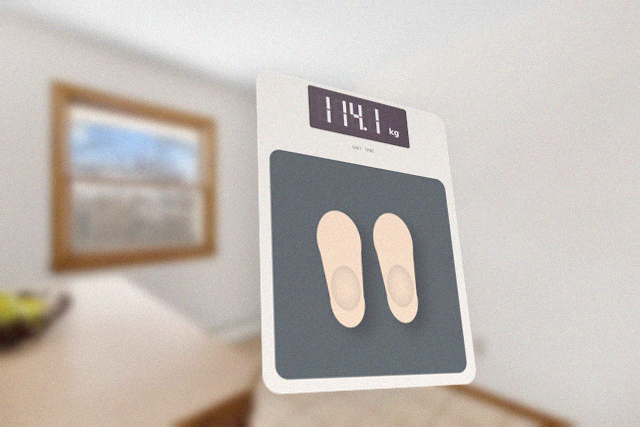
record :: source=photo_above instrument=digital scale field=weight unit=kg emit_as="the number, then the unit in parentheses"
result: 114.1 (kg)
